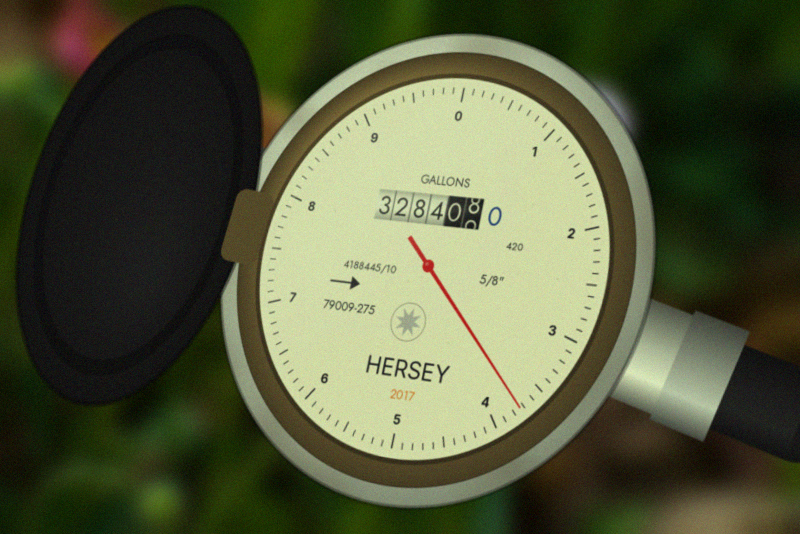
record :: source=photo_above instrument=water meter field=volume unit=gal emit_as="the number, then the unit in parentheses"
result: 3284083.7 (gal)
